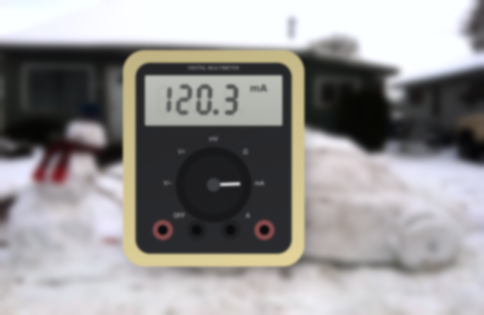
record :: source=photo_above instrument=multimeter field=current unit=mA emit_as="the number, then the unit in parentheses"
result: 120.3 (mA)
